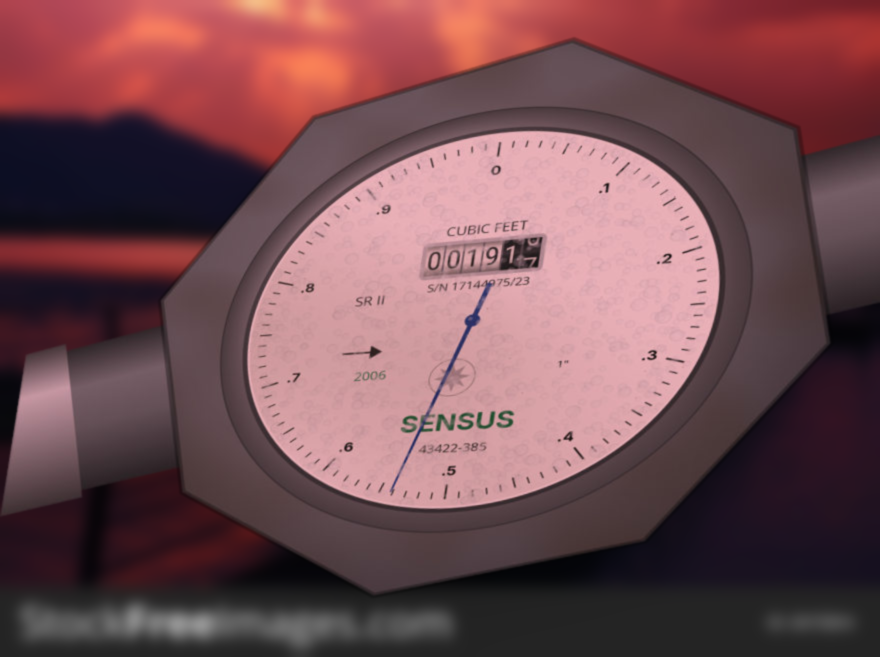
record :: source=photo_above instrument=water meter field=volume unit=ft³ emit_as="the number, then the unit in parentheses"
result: 1916.54 (ft³)
